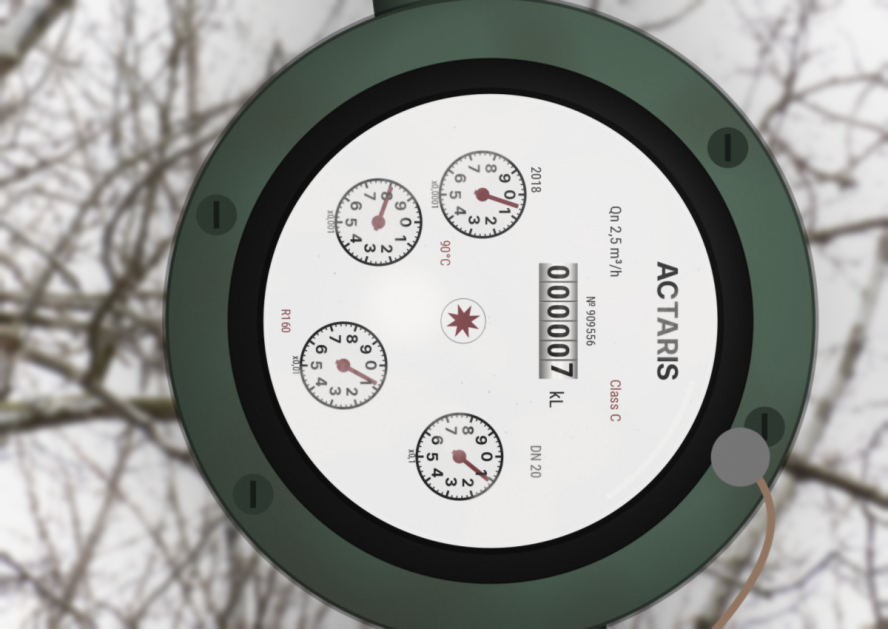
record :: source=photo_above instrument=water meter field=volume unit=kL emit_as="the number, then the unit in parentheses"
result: 7.1080 (kL)
